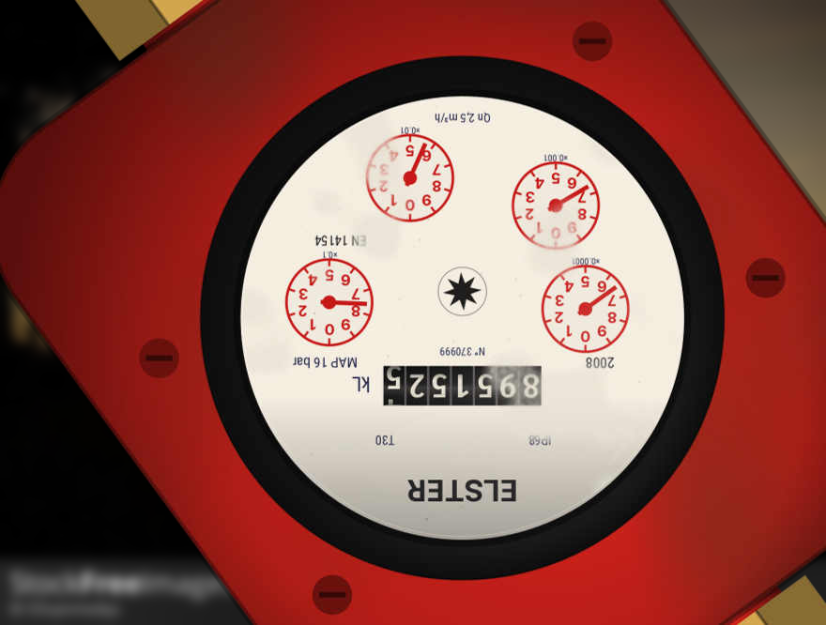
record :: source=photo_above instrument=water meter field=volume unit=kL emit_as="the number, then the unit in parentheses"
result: 8951524.7566 (kL)
